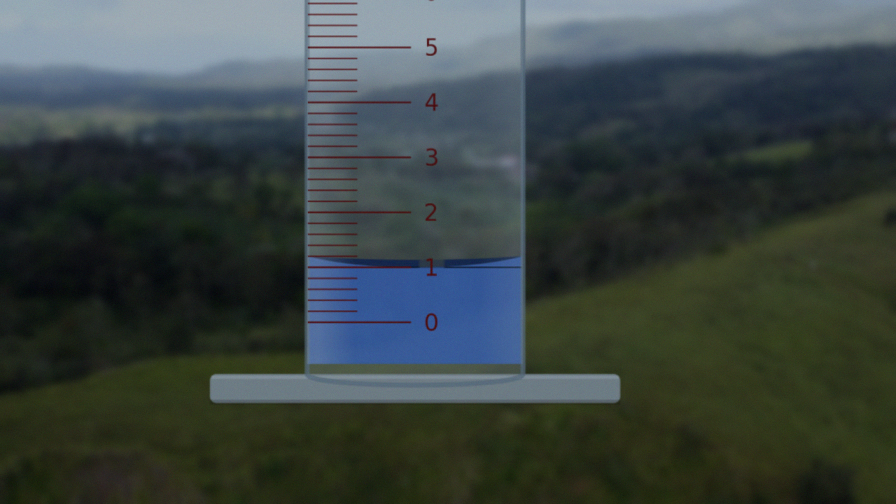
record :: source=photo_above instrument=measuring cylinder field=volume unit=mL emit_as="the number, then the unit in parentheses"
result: 1 (mL)
